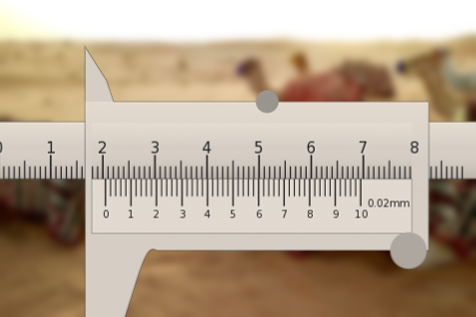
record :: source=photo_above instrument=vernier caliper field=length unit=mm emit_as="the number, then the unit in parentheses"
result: 20.5 (mm)
